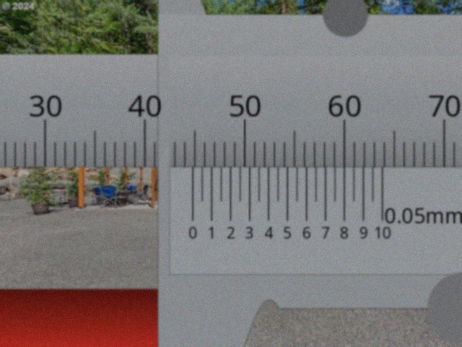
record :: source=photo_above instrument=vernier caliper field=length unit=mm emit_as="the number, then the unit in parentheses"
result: 44.8 (mm)
